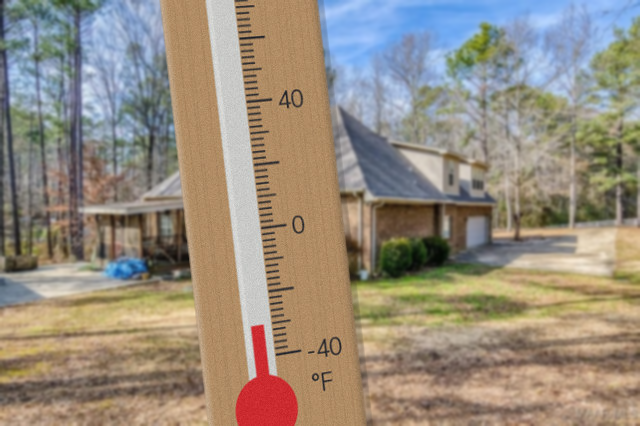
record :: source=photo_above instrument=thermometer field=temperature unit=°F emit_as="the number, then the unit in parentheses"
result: -30 (°F)
